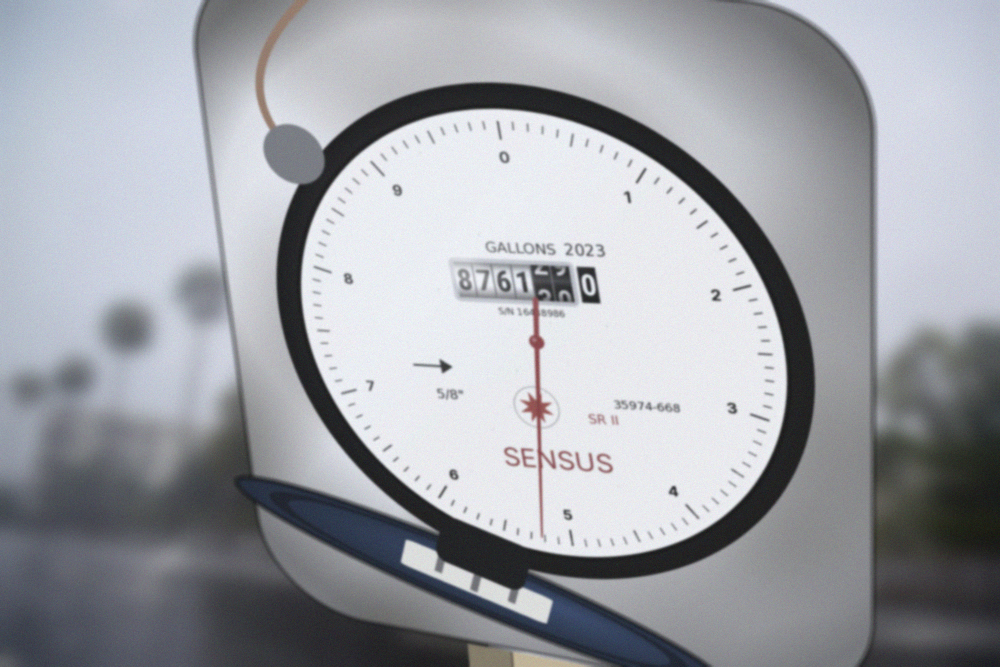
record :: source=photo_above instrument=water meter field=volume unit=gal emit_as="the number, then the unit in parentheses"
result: 8761295.2 (gal)
